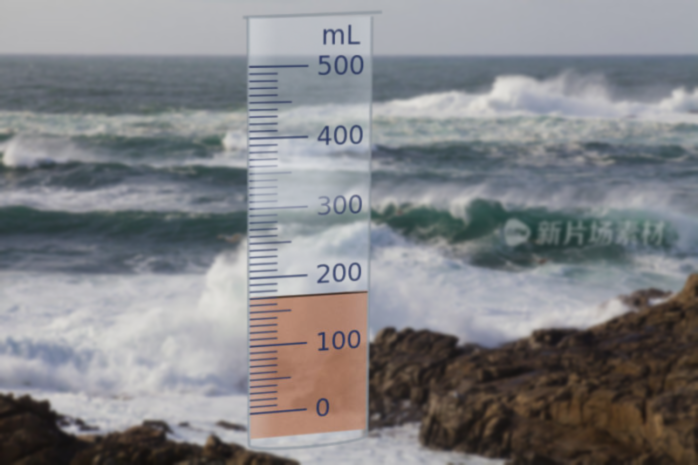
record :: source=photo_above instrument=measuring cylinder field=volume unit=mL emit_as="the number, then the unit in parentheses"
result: 170 (mL)
